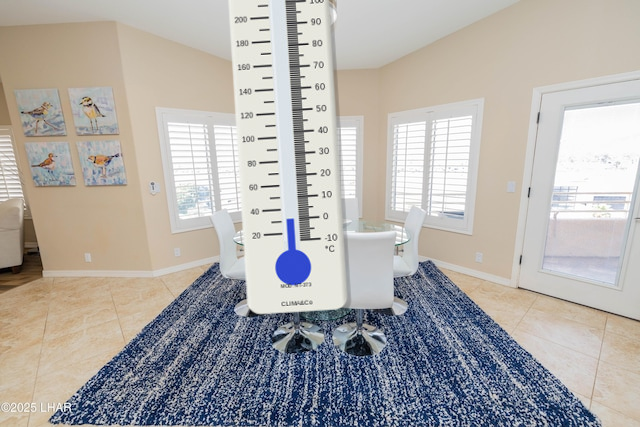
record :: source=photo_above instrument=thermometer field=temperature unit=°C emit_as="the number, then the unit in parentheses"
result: 0 (°C)
